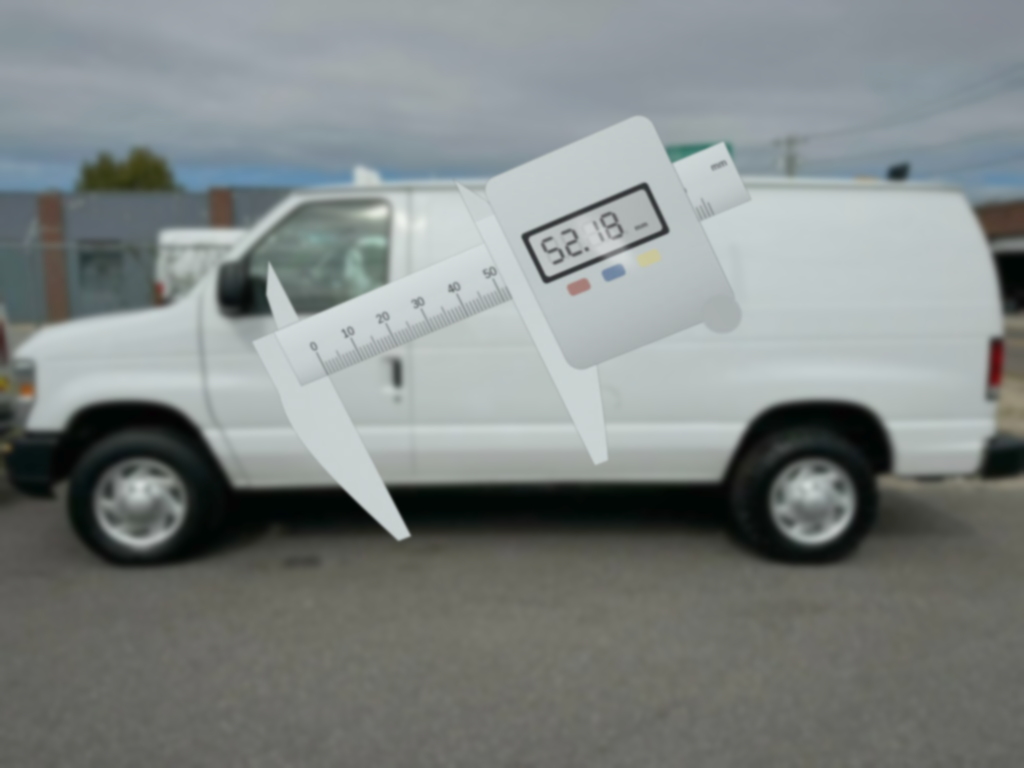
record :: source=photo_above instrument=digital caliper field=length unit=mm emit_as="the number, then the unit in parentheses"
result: 52.18 (mm)
